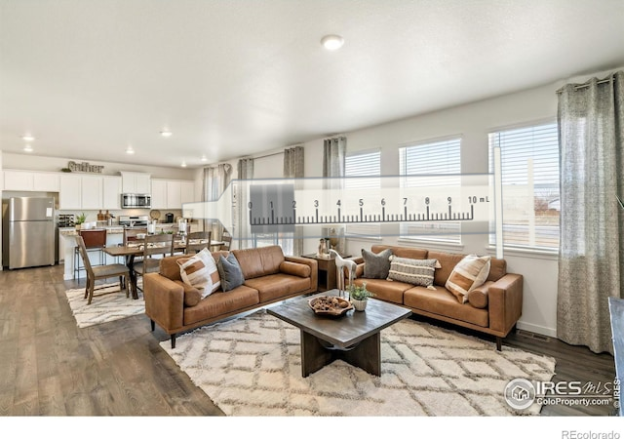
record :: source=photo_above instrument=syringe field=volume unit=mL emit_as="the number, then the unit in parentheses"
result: 0 (mL)
